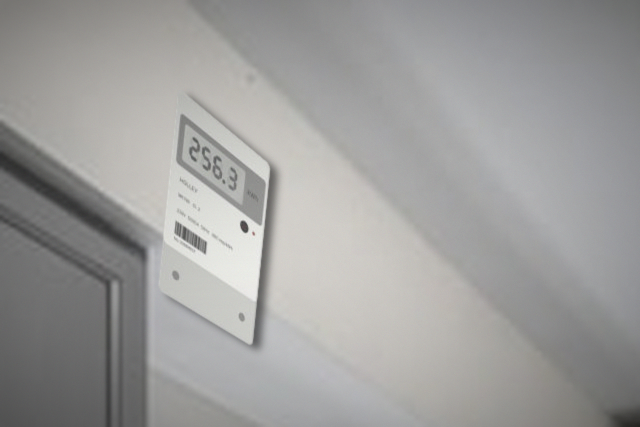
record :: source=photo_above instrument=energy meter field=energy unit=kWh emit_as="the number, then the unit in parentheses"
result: 256.3 (kWh)
